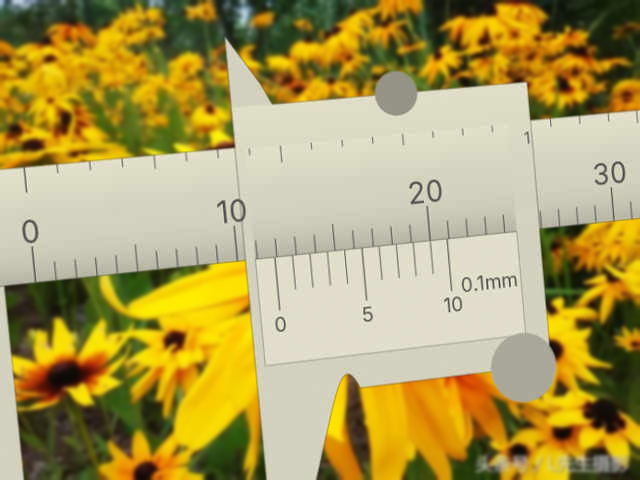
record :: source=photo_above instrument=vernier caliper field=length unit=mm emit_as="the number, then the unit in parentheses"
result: 11.9 (mm)
